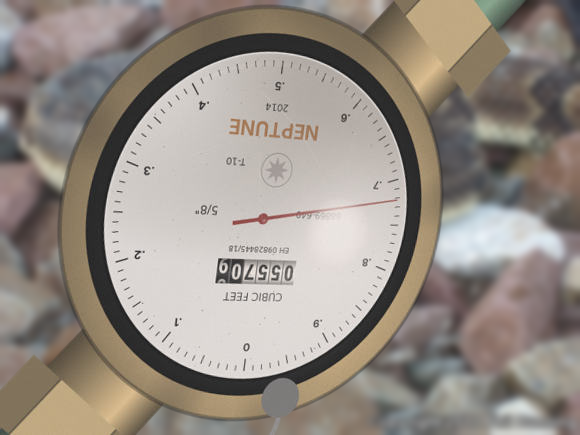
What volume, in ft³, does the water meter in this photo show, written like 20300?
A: 55708.72
